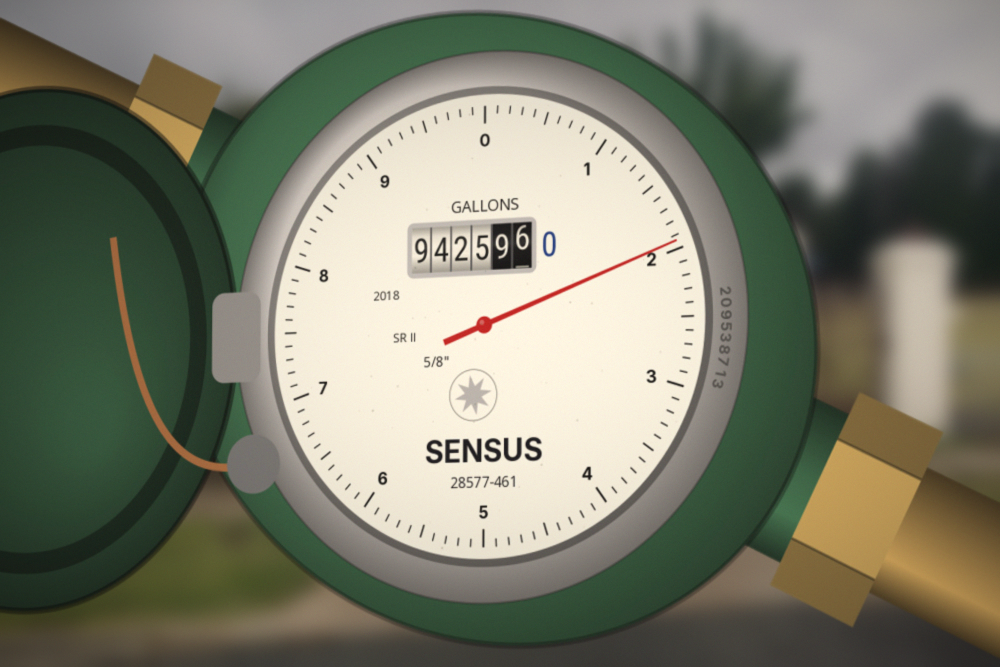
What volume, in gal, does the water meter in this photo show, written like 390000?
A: 9425961.9
